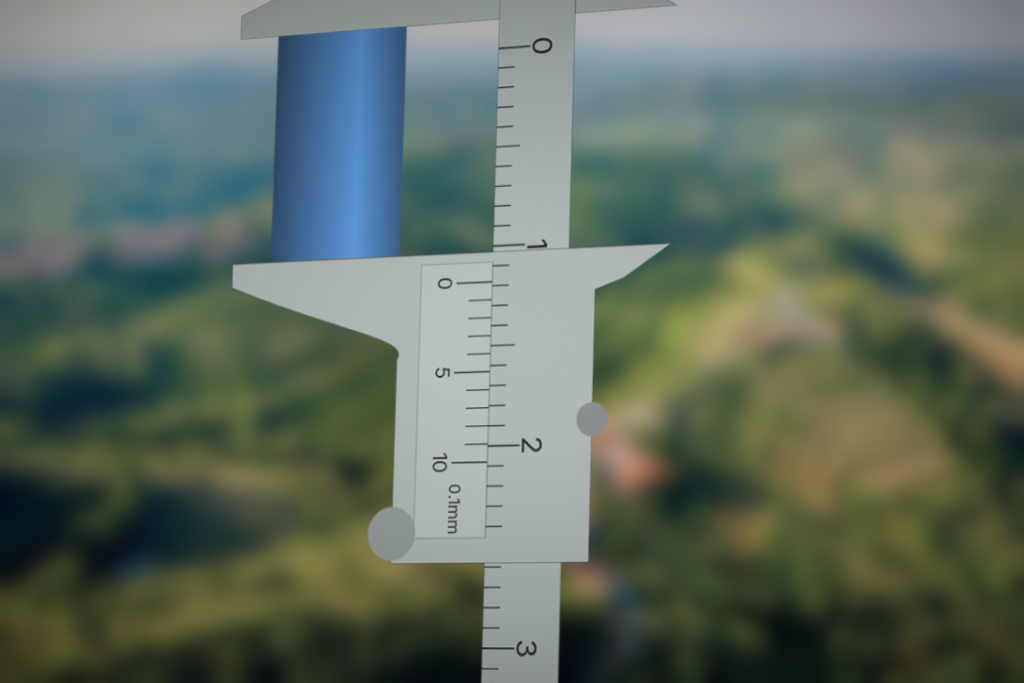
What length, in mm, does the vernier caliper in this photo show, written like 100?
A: 11.8
